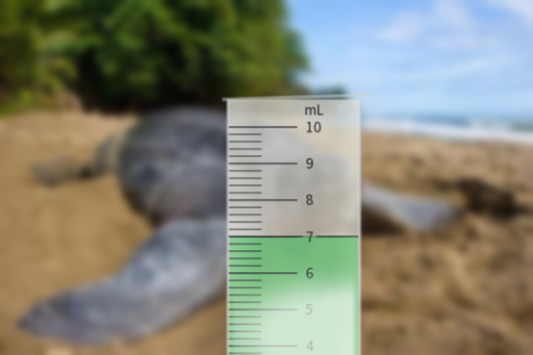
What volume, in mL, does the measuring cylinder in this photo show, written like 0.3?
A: 7
